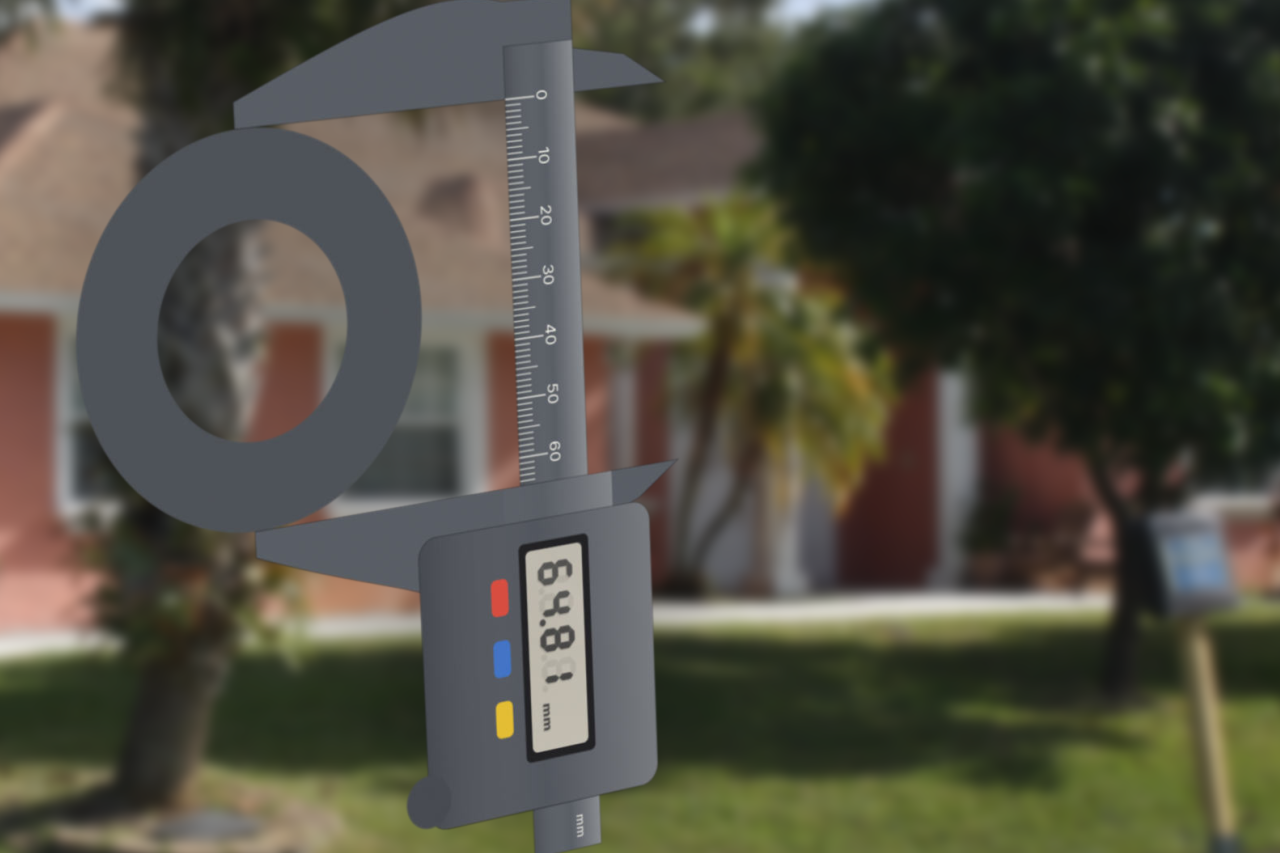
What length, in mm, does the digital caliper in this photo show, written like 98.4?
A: 64.81
